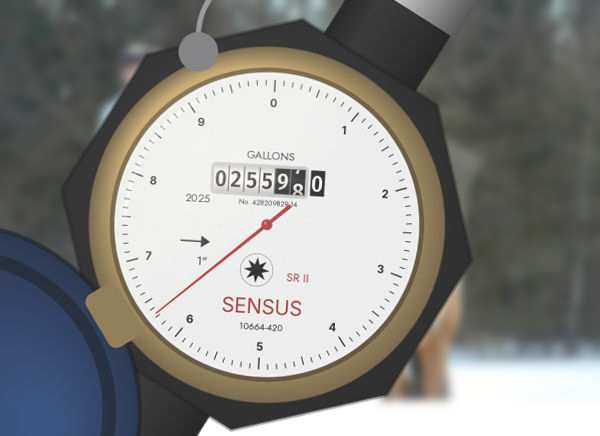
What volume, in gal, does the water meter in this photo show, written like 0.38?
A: 255976.3
